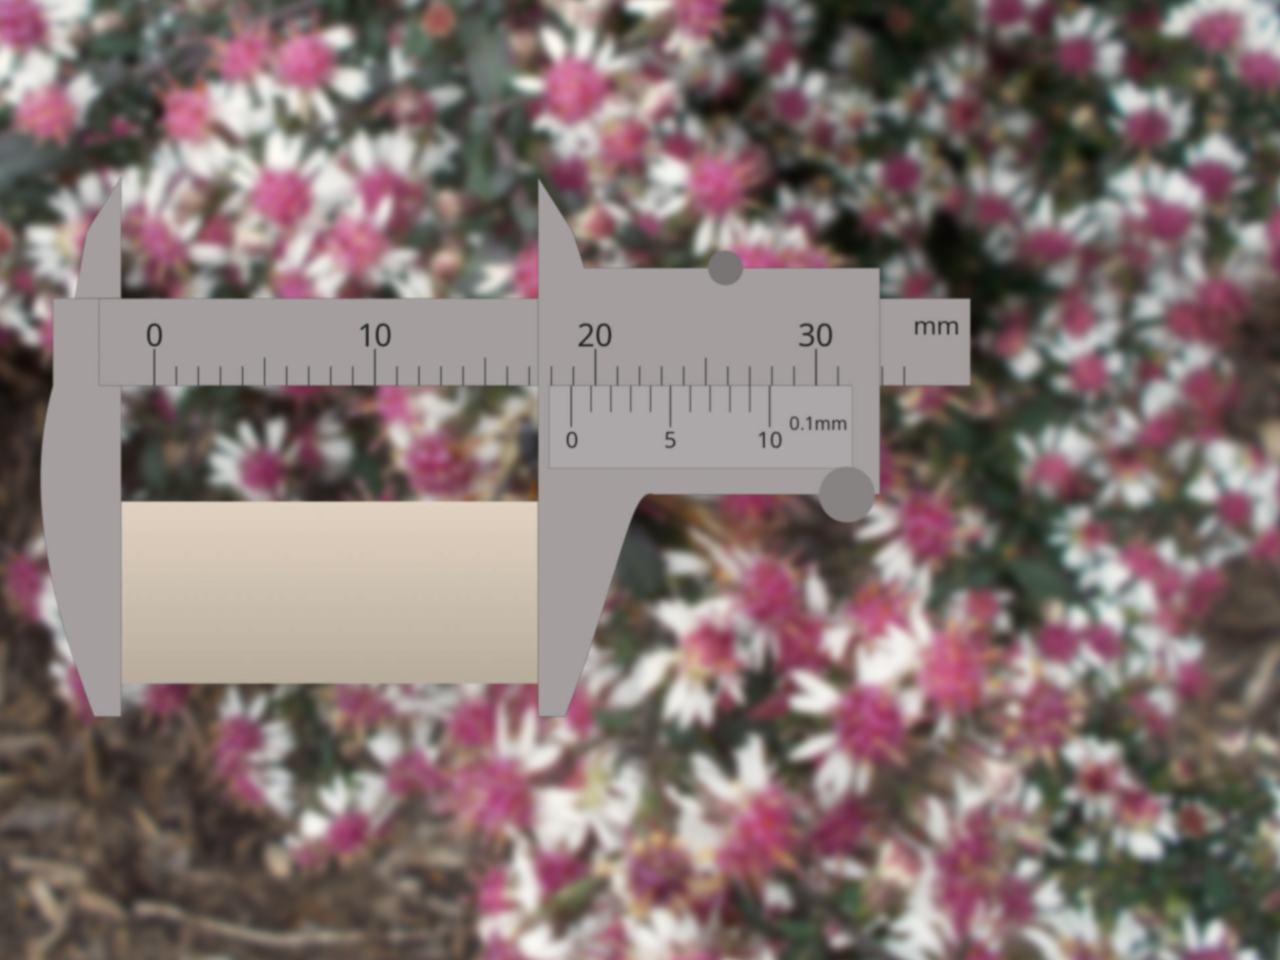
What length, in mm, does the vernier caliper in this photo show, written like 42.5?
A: 18.9
